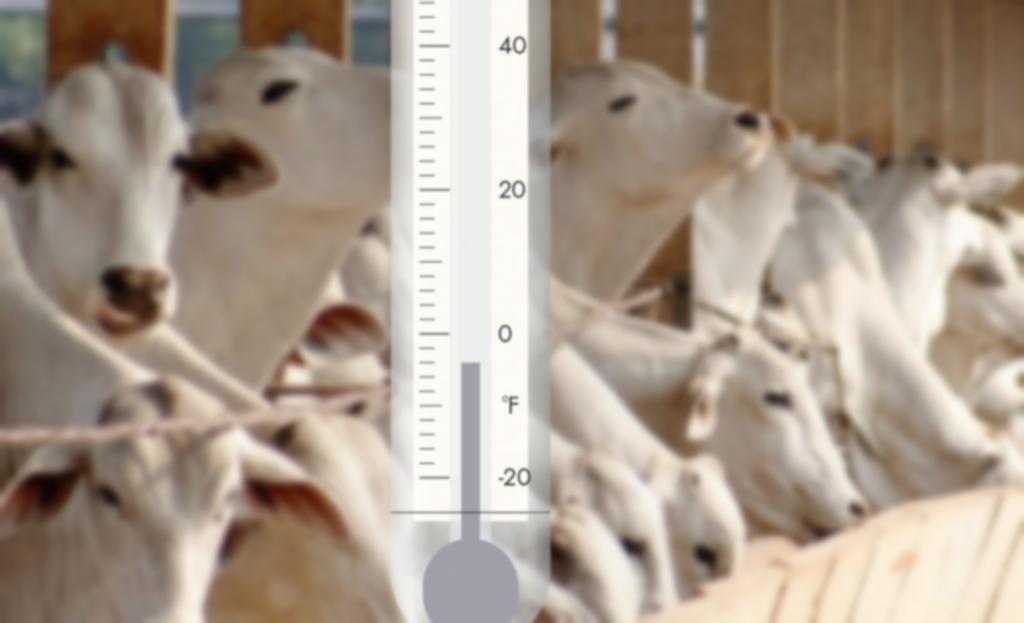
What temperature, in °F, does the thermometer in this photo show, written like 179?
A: -4
